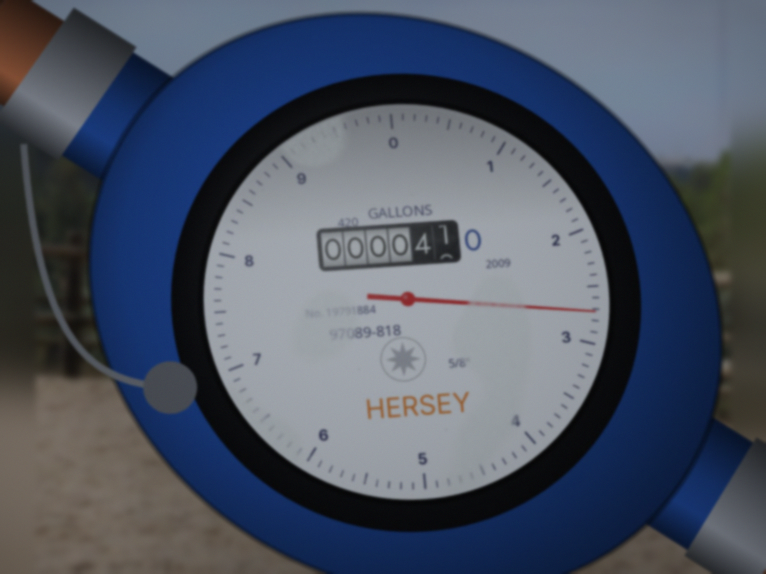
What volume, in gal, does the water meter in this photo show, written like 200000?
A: 412.7
